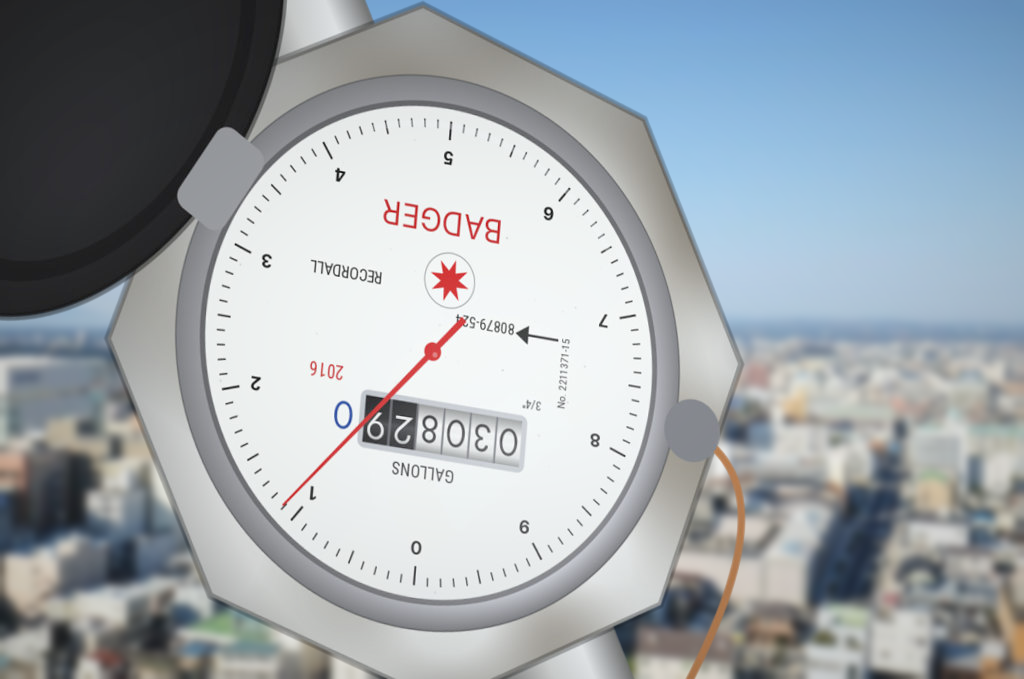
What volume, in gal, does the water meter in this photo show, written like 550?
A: 308291.1
